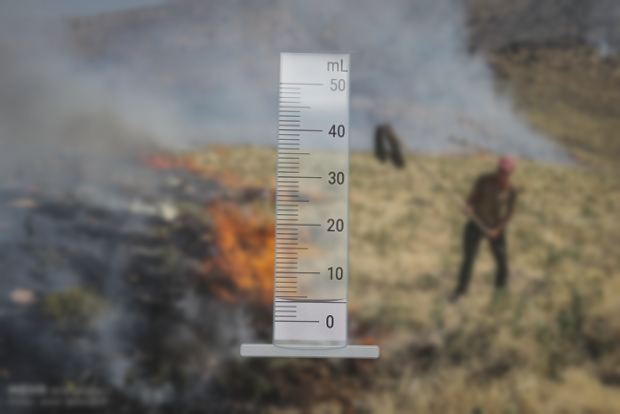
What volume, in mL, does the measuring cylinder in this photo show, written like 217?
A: 4
